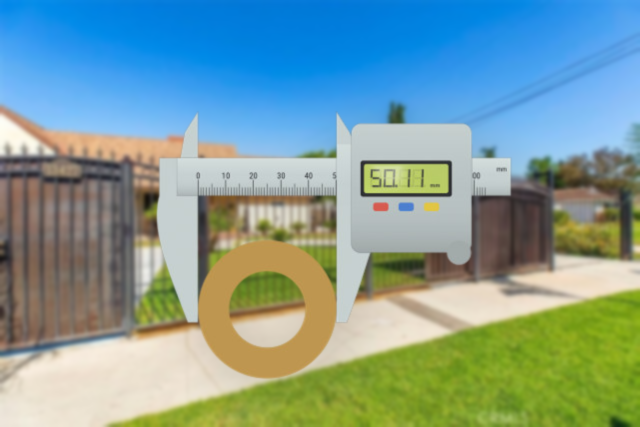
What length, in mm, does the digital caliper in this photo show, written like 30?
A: 50.11
